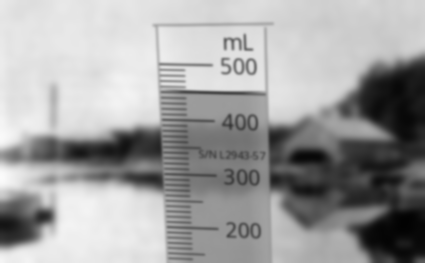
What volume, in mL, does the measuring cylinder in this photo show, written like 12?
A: 450
